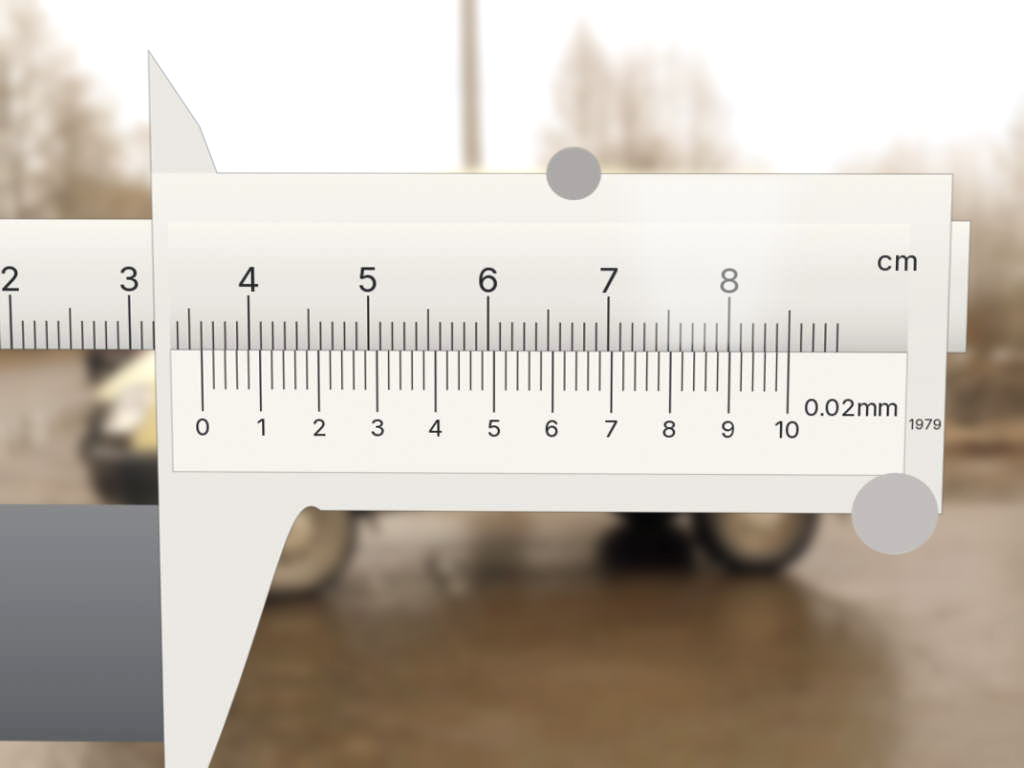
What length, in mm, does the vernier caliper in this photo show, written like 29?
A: 36.0
